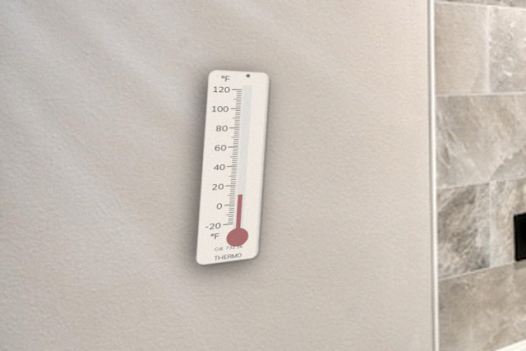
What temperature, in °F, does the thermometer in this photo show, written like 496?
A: 10
